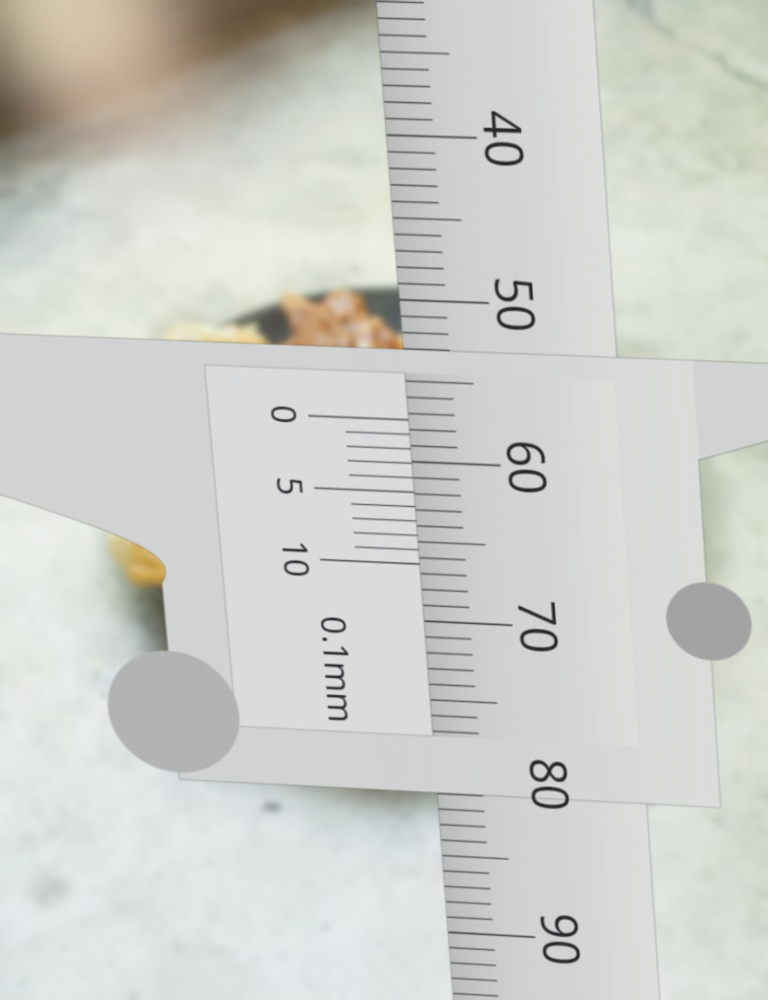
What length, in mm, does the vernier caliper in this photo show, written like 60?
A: 57.4
